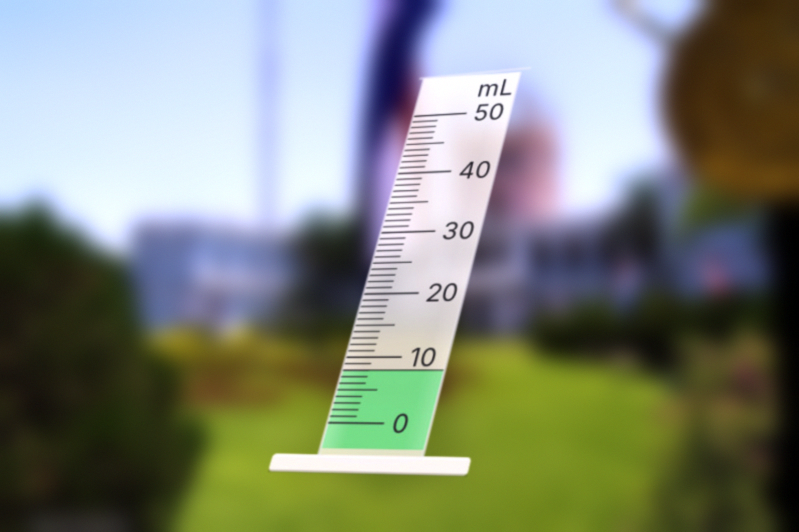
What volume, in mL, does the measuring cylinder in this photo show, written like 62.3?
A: 8
